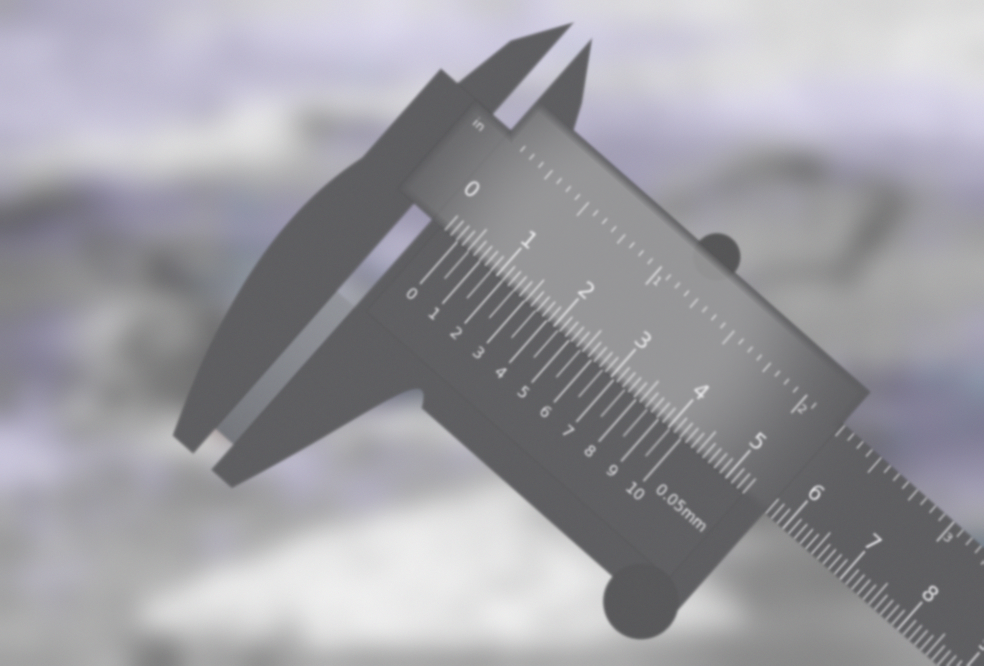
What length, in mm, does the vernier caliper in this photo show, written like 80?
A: 3.2
